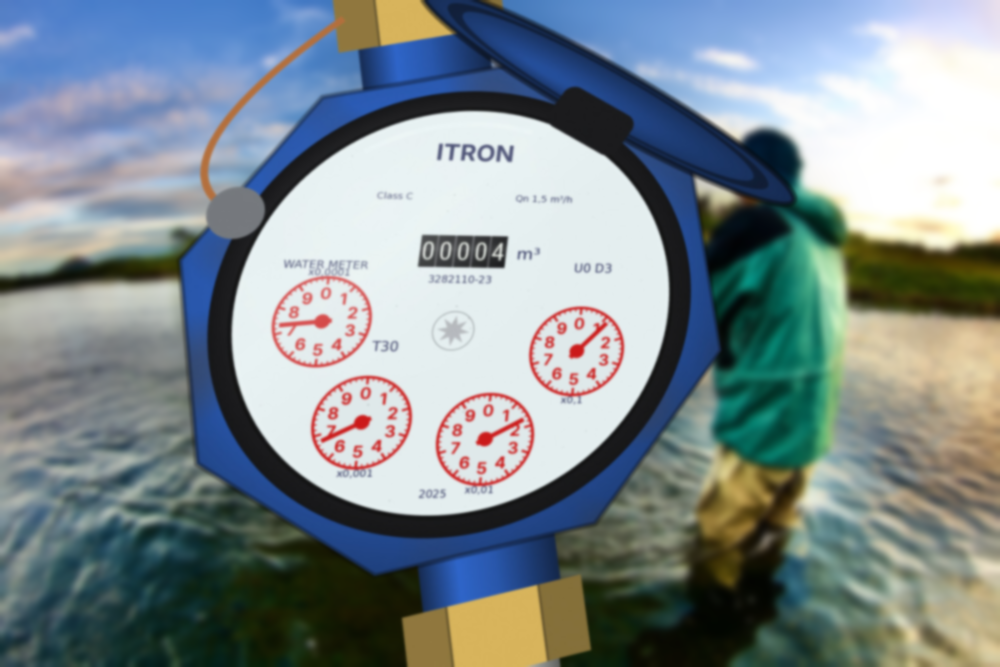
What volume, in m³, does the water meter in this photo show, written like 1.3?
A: 4.1167
